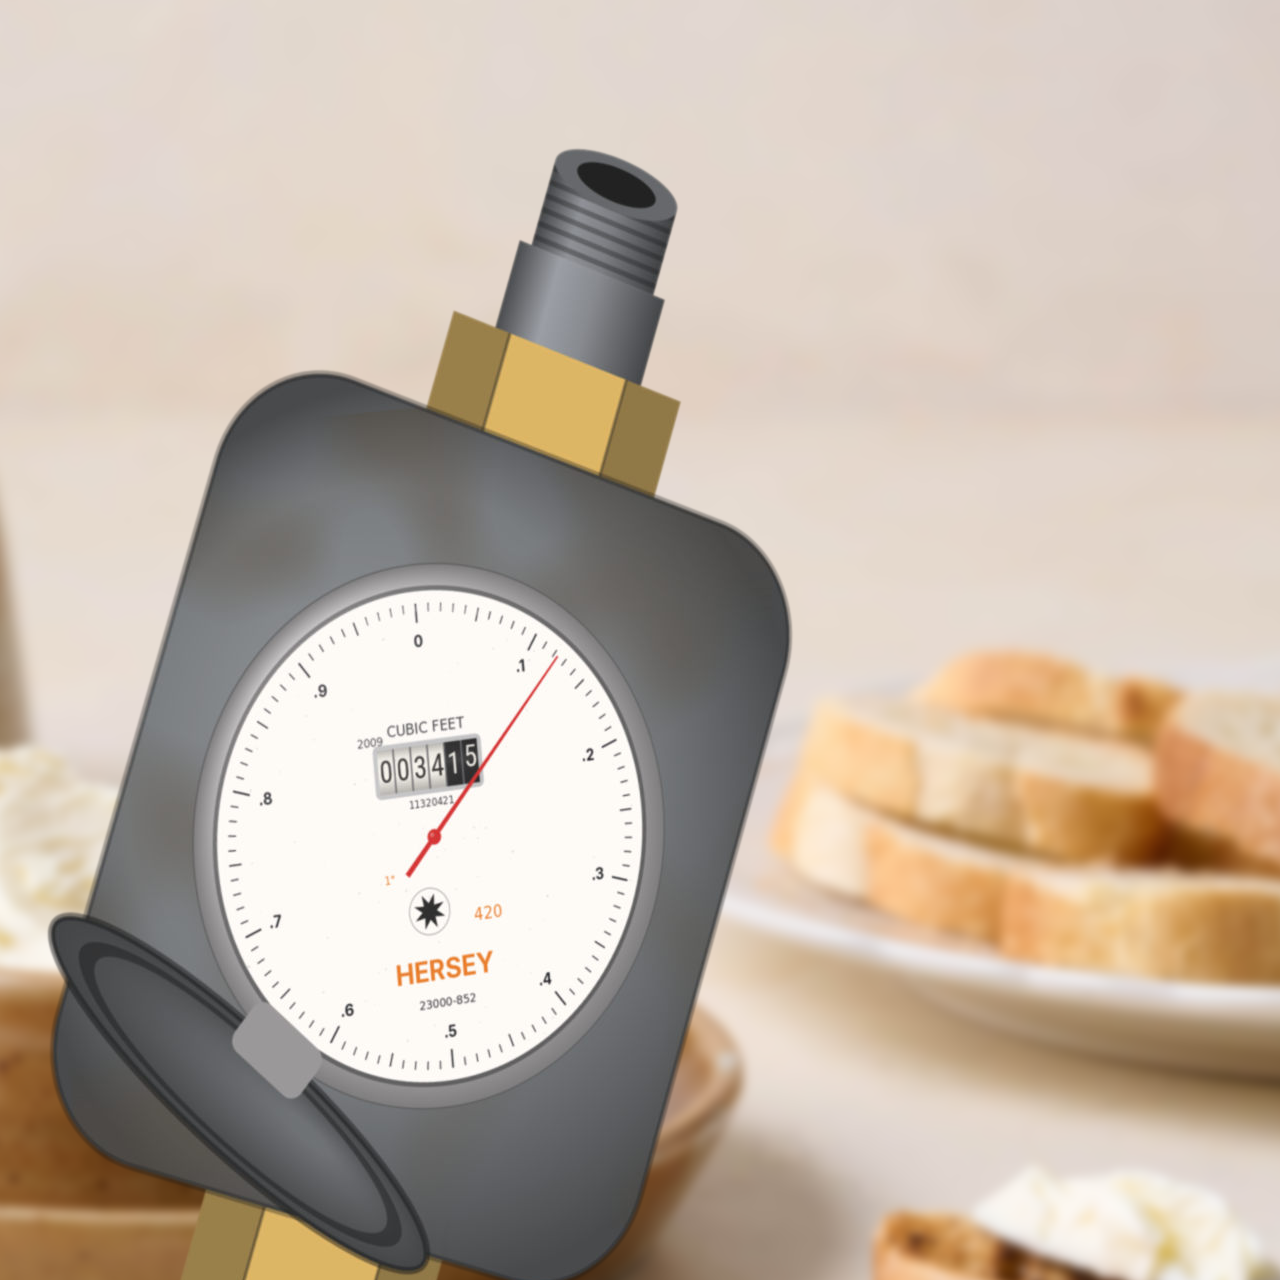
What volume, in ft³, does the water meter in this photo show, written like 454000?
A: 3415.12
